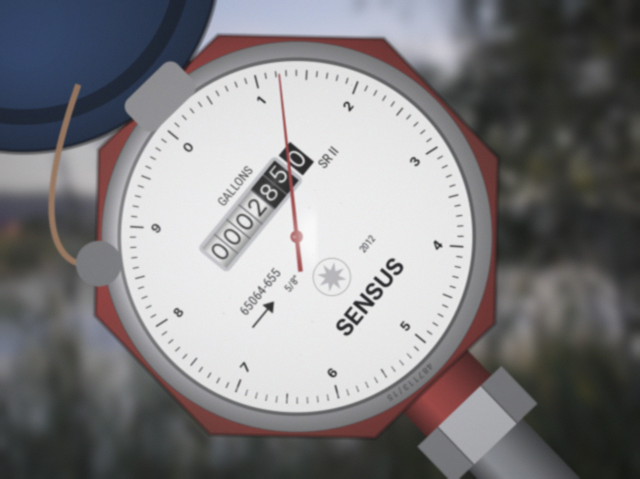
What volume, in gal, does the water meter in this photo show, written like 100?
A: 2851.2
